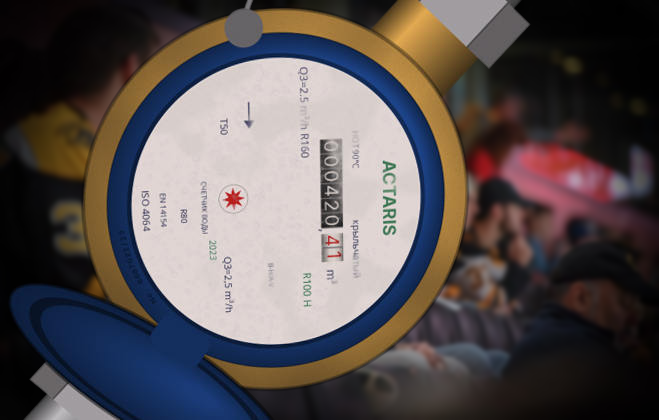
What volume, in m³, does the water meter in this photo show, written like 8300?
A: 420.41
